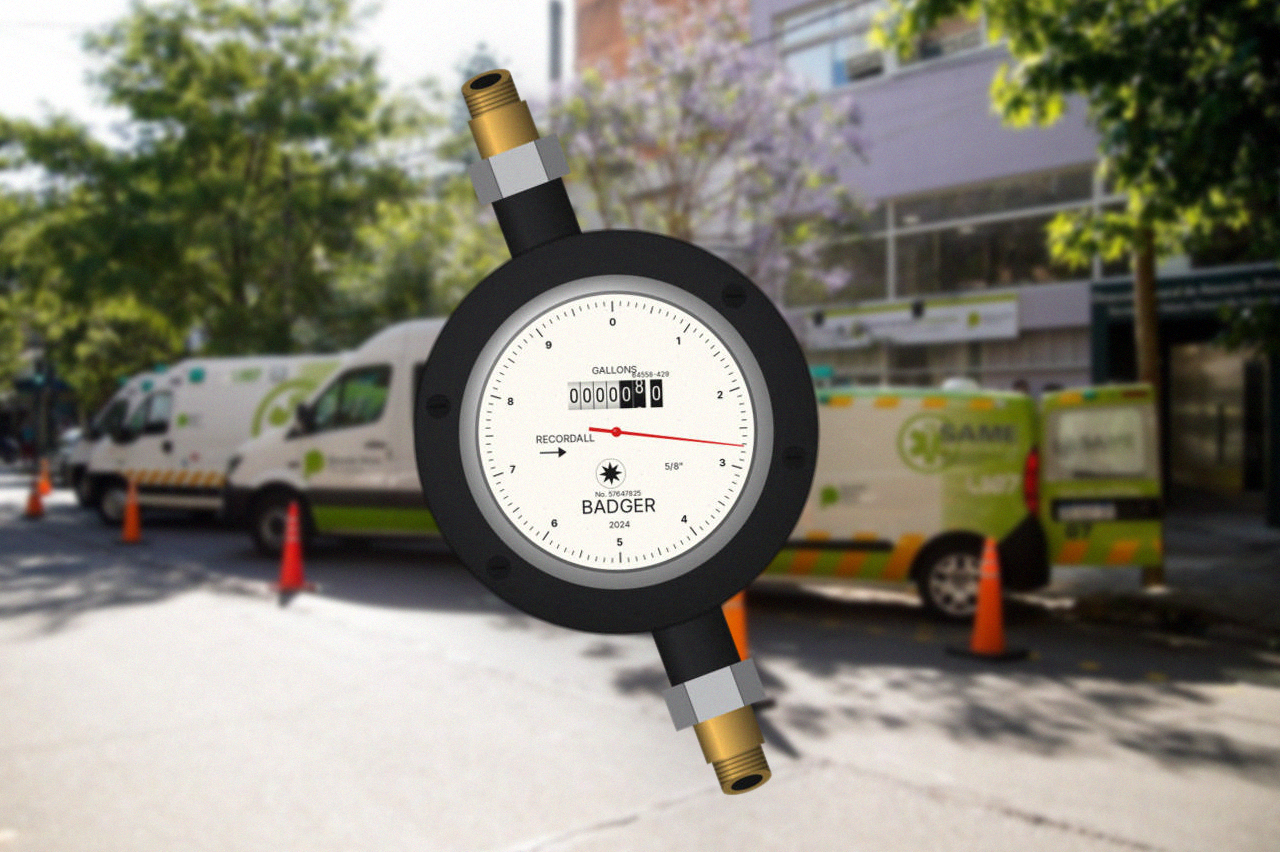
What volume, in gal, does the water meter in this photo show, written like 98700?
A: 82.7
